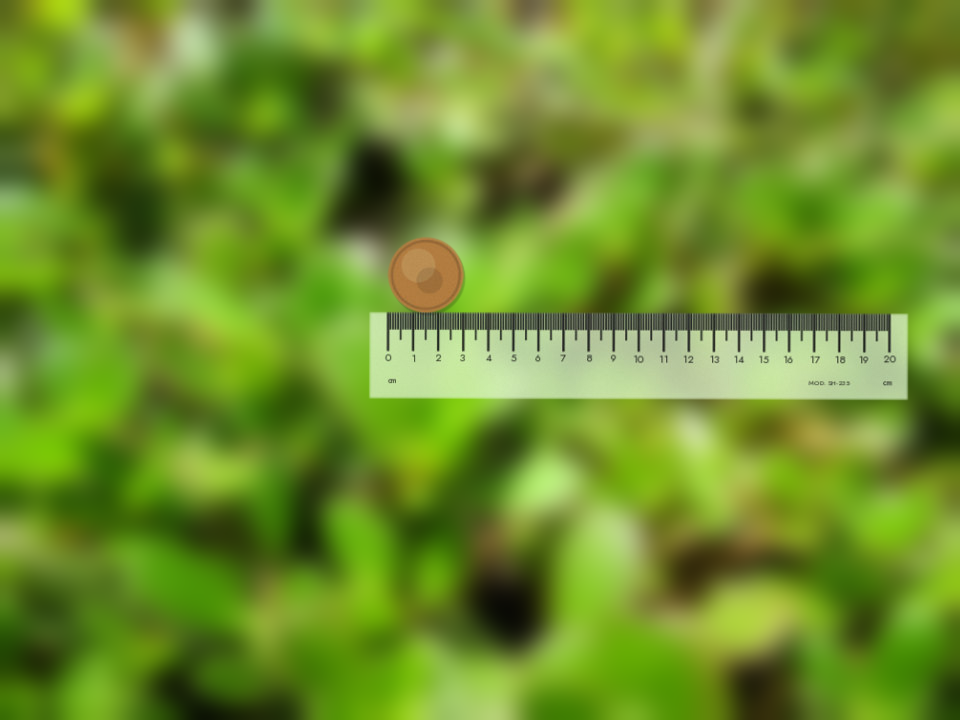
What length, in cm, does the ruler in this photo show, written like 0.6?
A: 3
